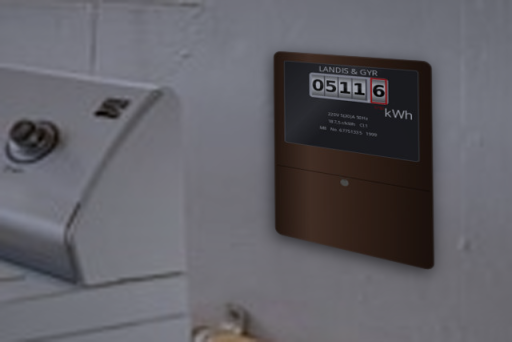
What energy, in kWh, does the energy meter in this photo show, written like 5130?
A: 511.6
